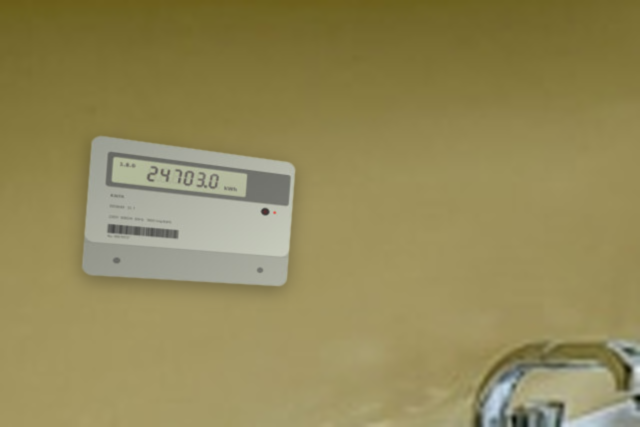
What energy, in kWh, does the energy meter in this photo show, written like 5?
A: 24703.0
